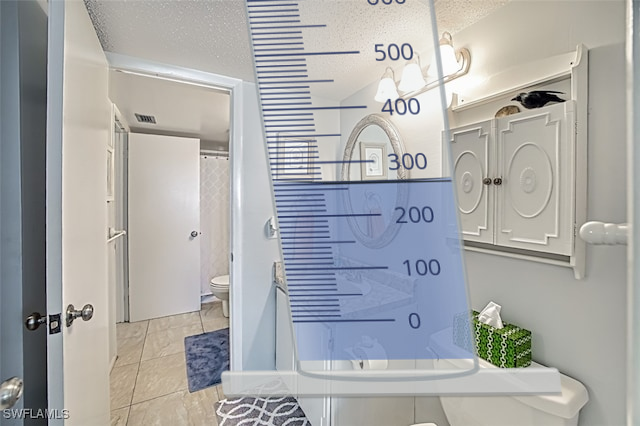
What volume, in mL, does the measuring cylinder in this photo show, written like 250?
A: 260
